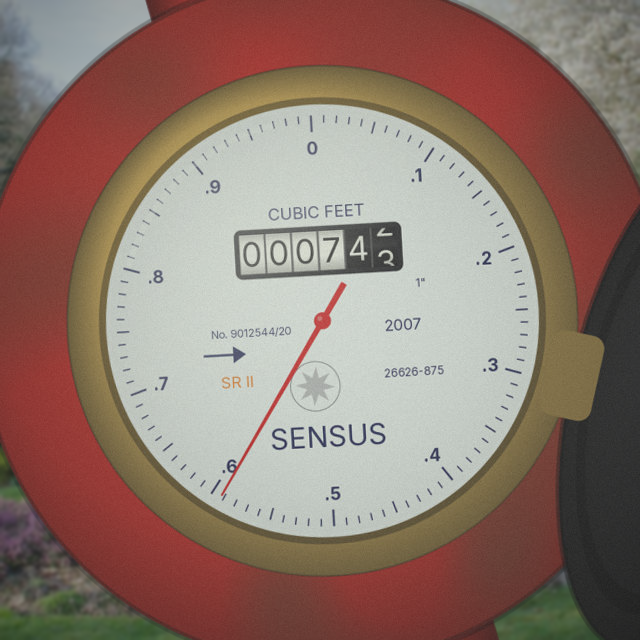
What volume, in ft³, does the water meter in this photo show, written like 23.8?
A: 742.59
